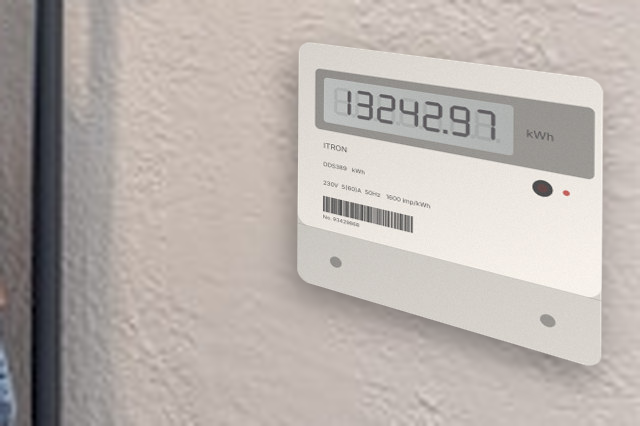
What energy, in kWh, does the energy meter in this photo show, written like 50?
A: 13242.97
